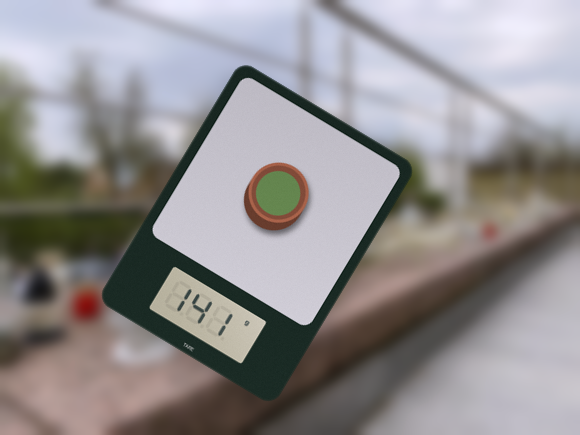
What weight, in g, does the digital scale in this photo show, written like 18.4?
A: 141
